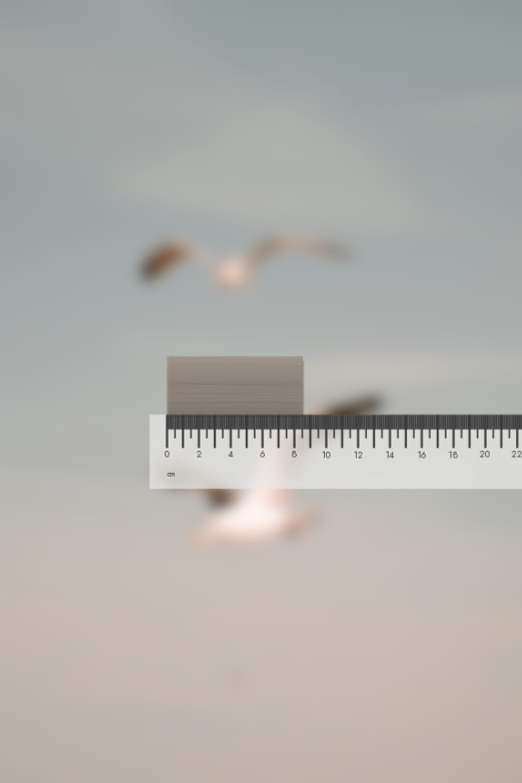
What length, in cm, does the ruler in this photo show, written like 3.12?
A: 8.5
